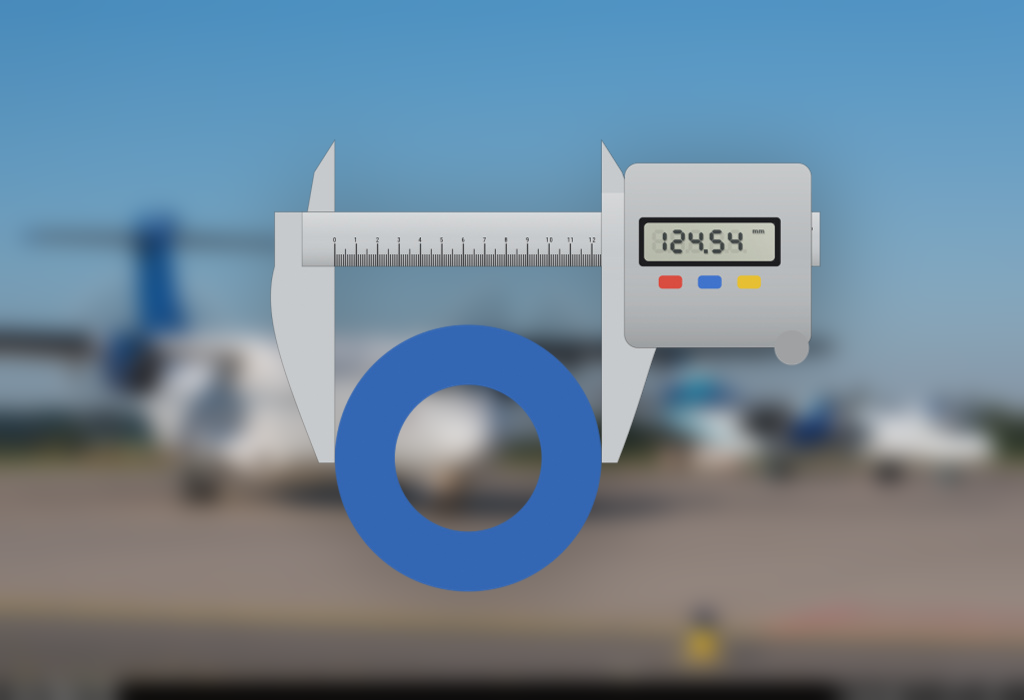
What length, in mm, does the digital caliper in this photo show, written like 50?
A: 124.54
